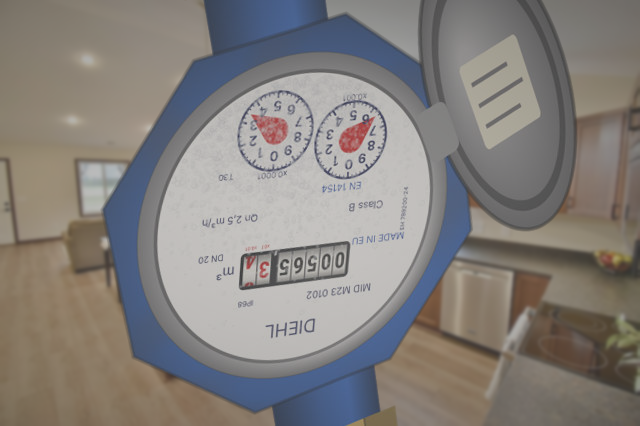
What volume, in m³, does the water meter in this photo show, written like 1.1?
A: 565.3363
